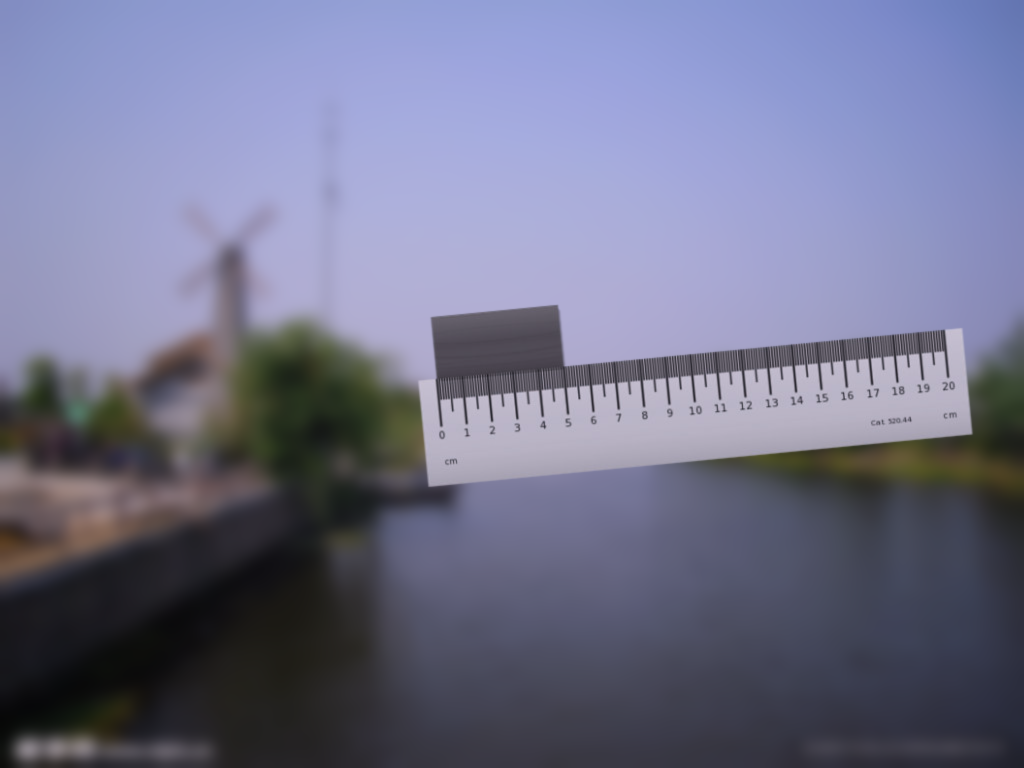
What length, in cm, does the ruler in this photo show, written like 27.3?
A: 5
